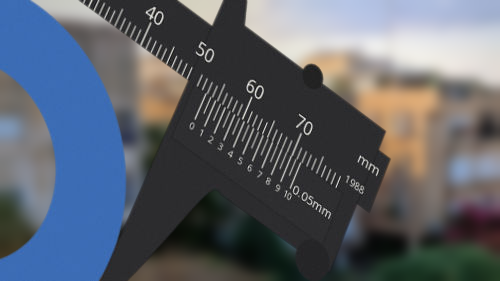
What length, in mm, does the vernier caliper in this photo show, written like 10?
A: 52.8
